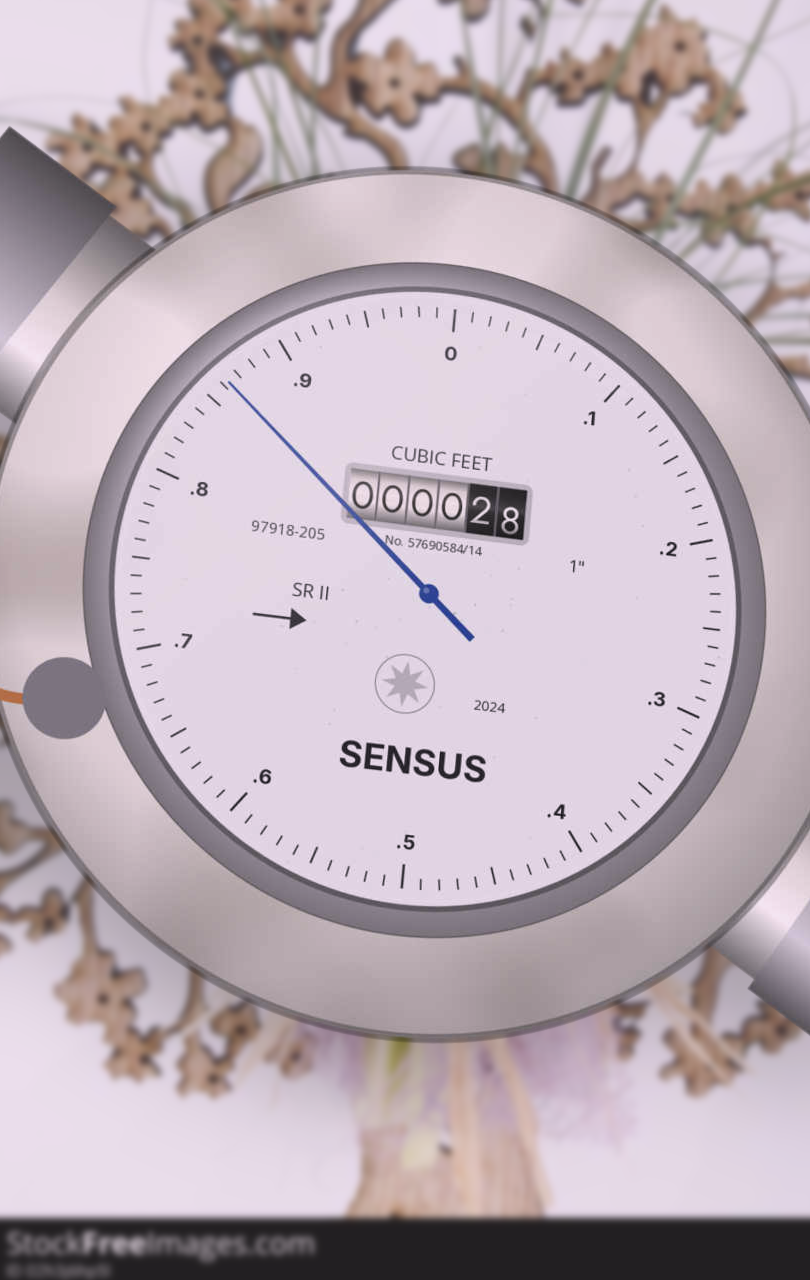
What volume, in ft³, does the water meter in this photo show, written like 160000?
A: 27.86
